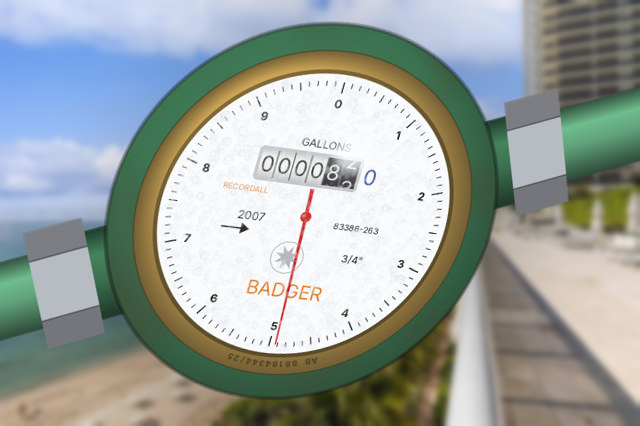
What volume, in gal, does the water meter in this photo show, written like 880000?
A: 824.9
